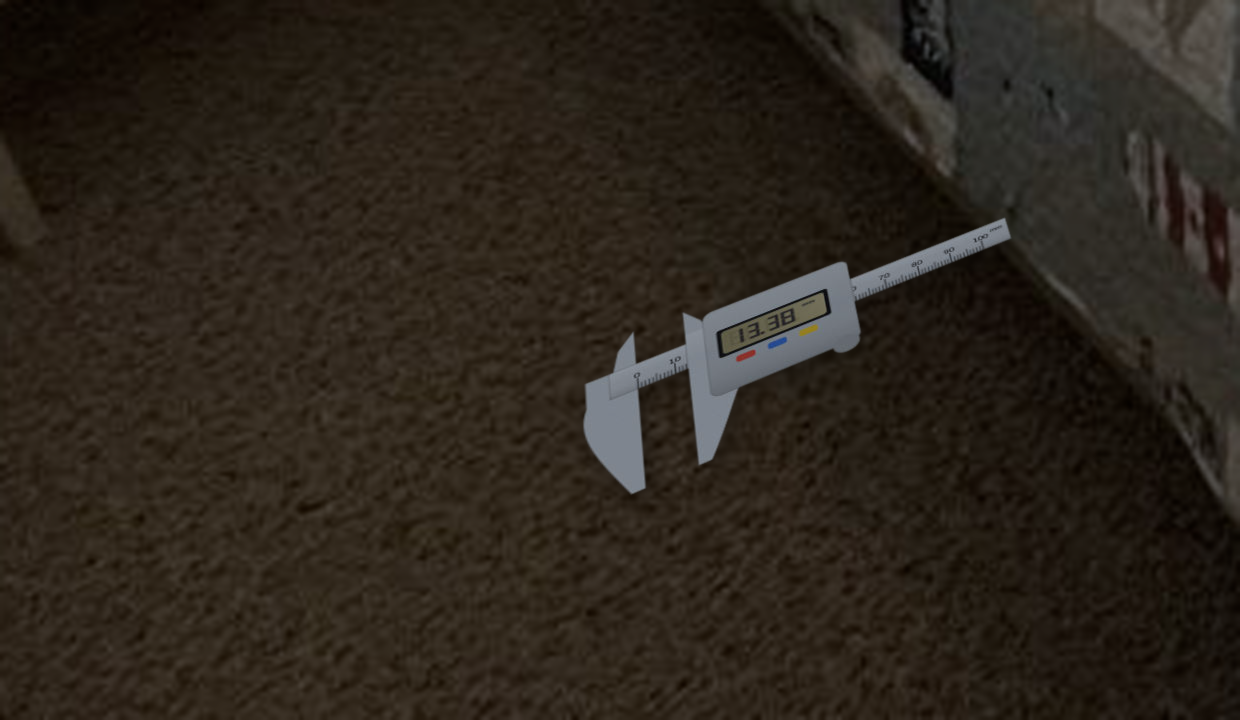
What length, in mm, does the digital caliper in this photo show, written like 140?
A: 13.38
